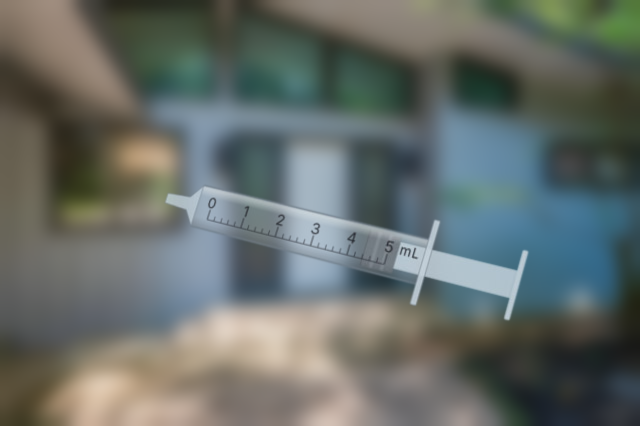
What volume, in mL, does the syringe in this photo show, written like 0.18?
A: 4.4
